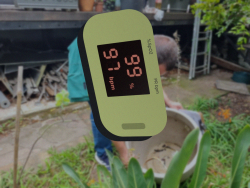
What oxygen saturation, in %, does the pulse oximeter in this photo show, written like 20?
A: 99
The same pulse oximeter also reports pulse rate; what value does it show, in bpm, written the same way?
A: 97
